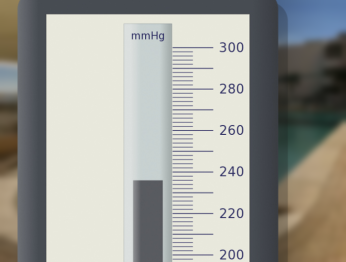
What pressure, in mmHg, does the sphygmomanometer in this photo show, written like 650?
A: 236
